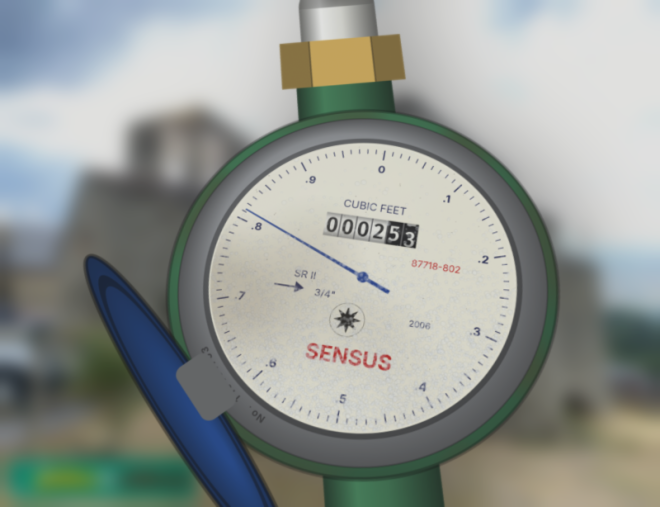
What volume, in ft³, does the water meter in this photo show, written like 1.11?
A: 252.81
